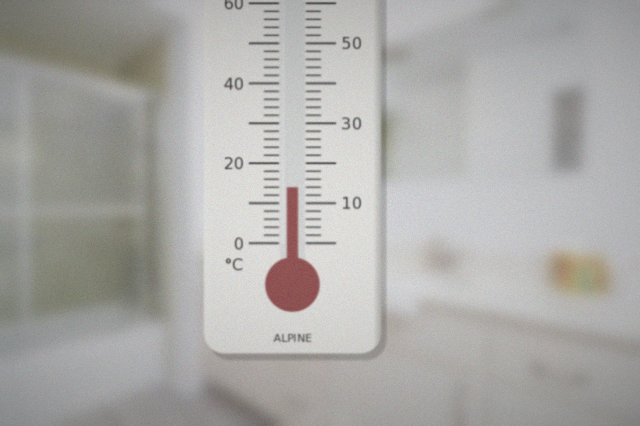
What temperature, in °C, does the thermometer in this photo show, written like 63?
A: 14
